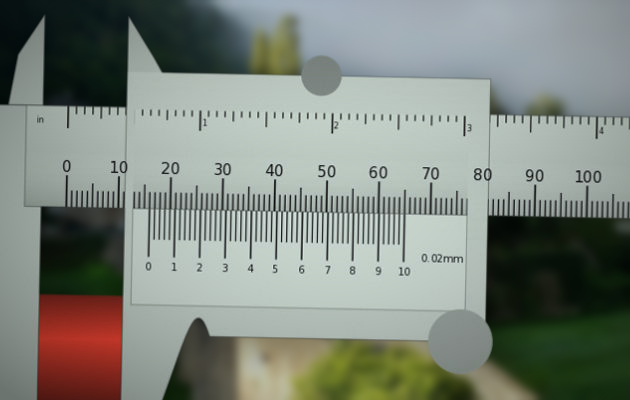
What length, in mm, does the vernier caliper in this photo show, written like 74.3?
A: 16.0
